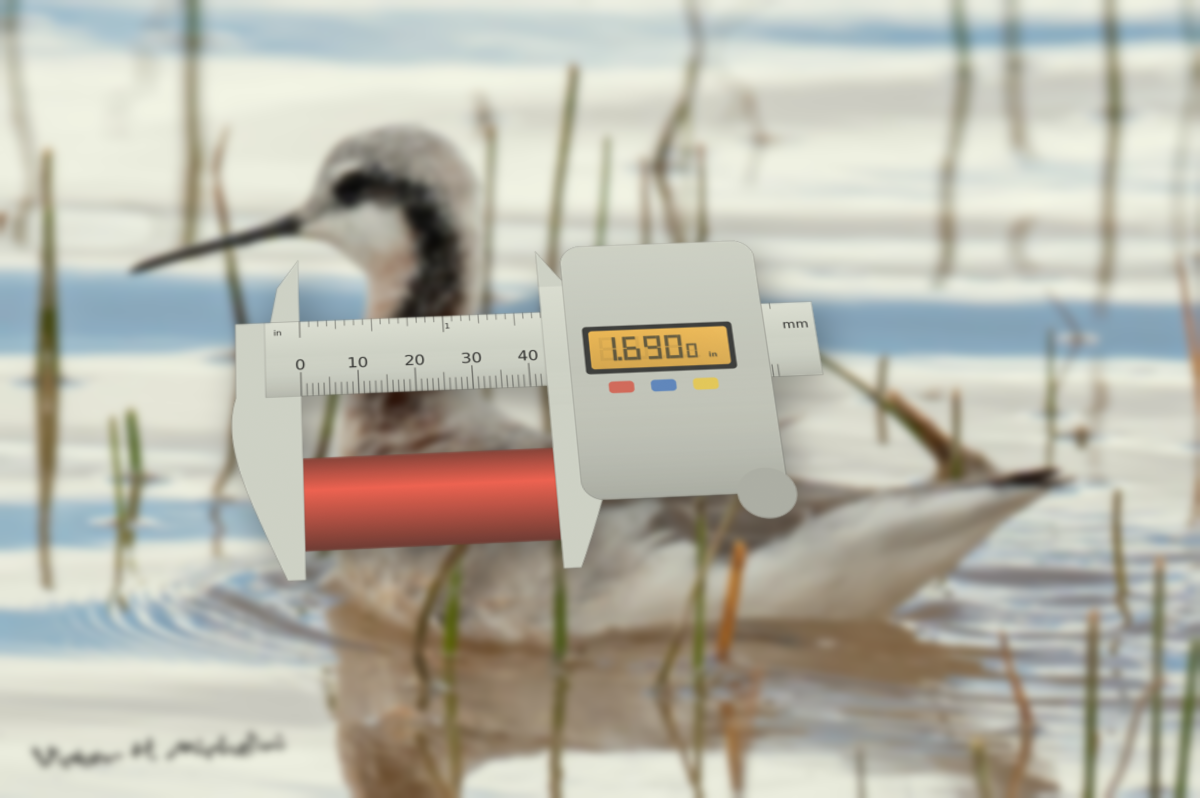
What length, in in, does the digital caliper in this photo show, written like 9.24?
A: 1.6900
